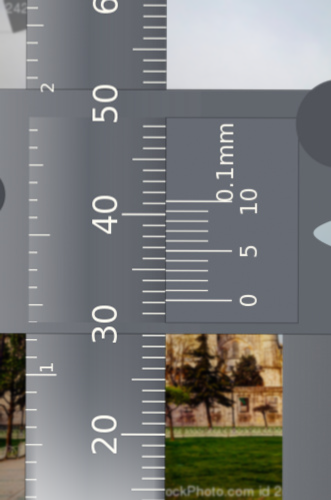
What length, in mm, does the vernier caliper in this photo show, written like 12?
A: 32.2
